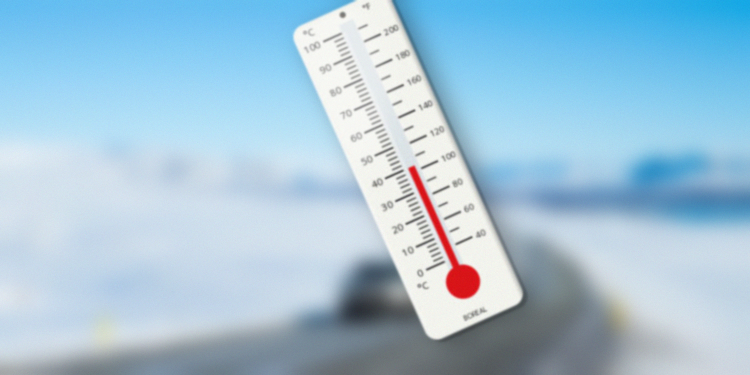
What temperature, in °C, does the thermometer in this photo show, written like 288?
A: 40
